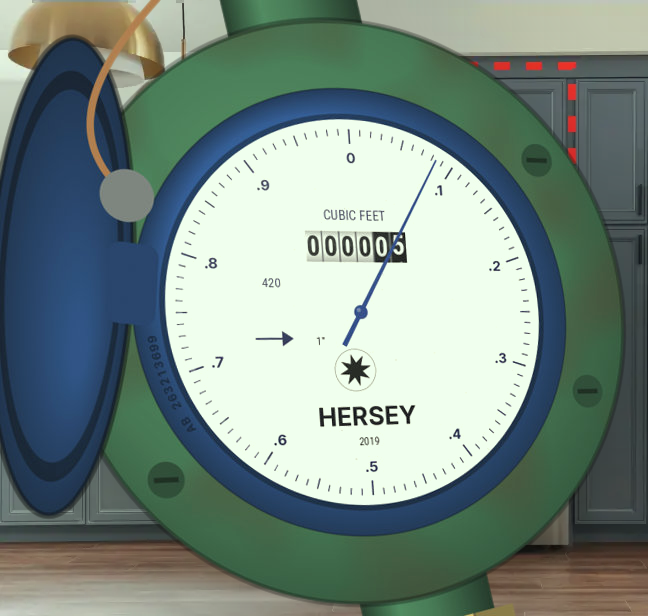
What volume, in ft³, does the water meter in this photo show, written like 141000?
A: 5.08
